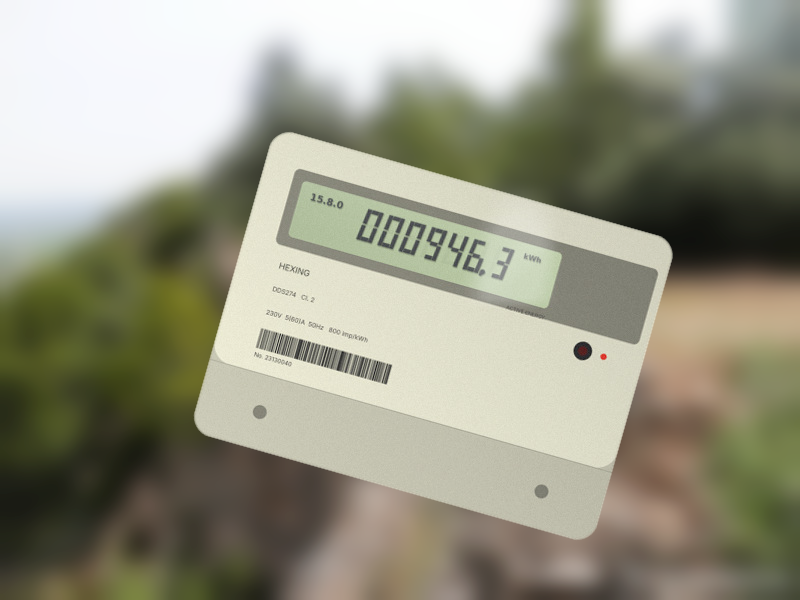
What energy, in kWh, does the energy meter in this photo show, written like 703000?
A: 946.3
